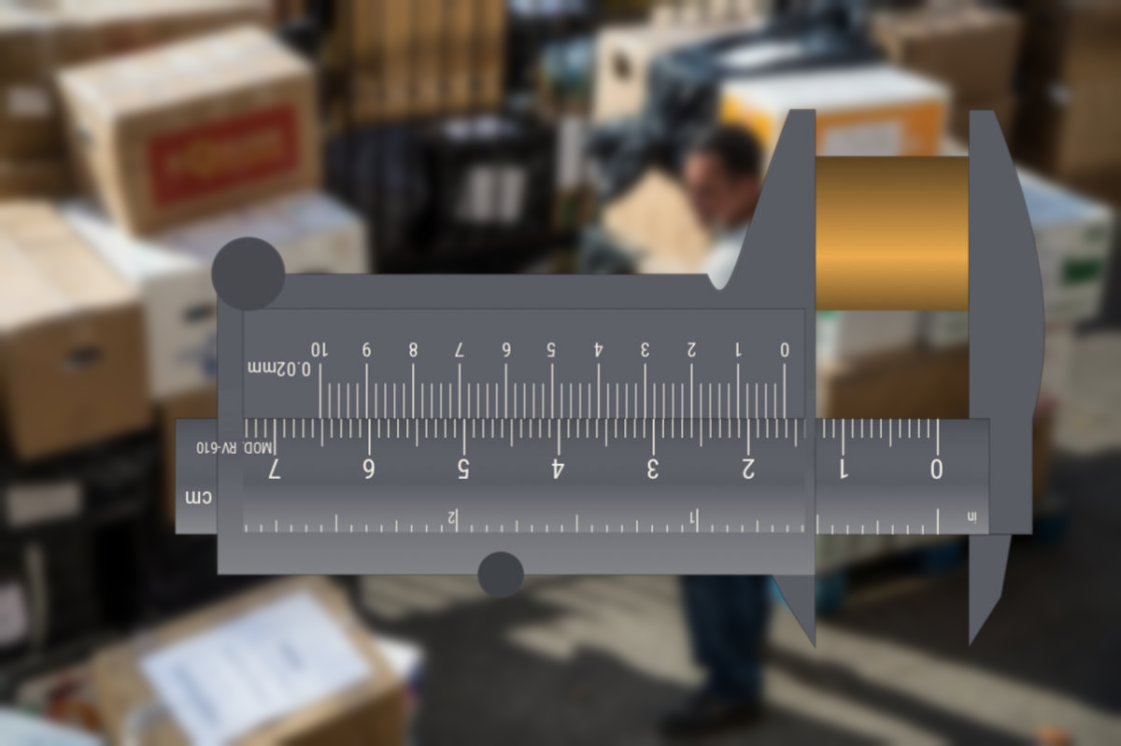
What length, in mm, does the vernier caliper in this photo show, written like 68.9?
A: 16.2
